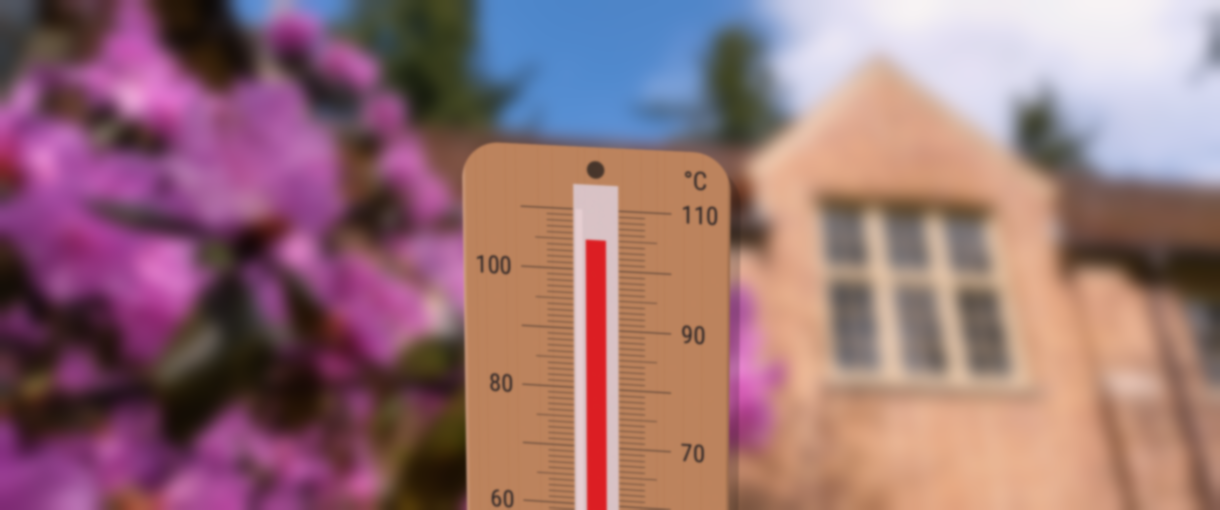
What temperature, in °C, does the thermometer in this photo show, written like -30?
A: 105
